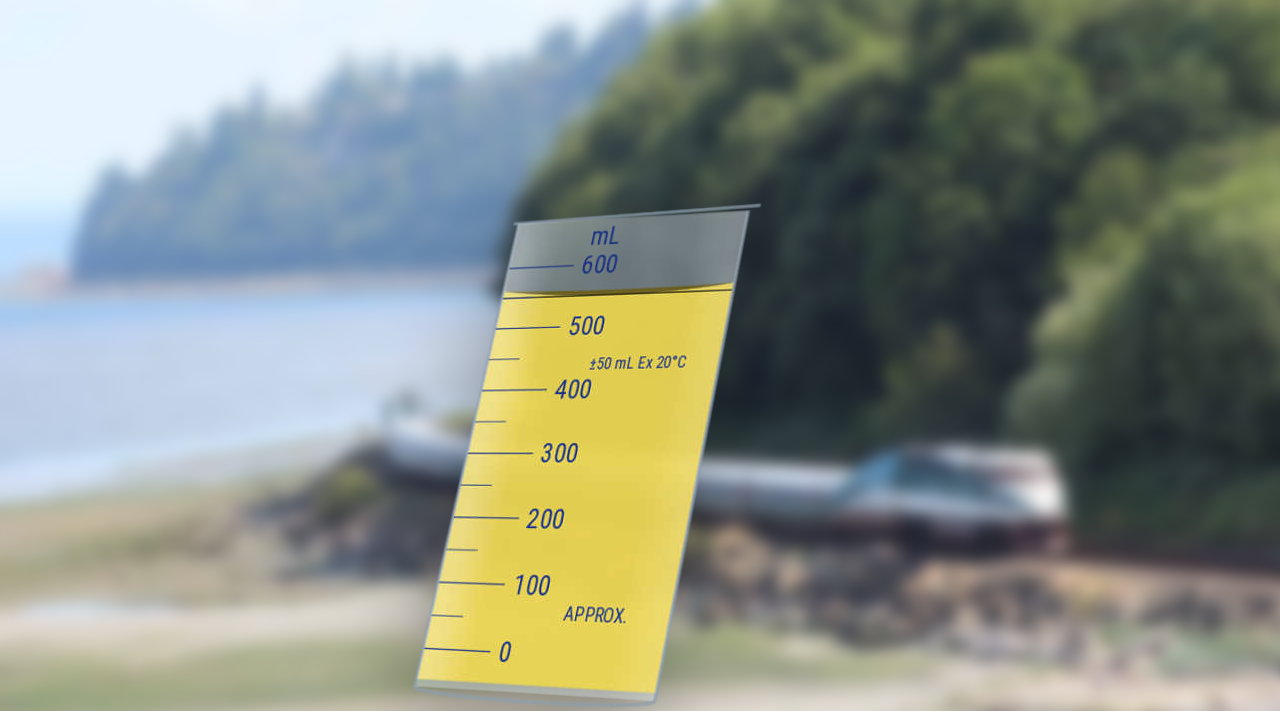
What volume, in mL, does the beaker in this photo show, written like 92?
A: 550
